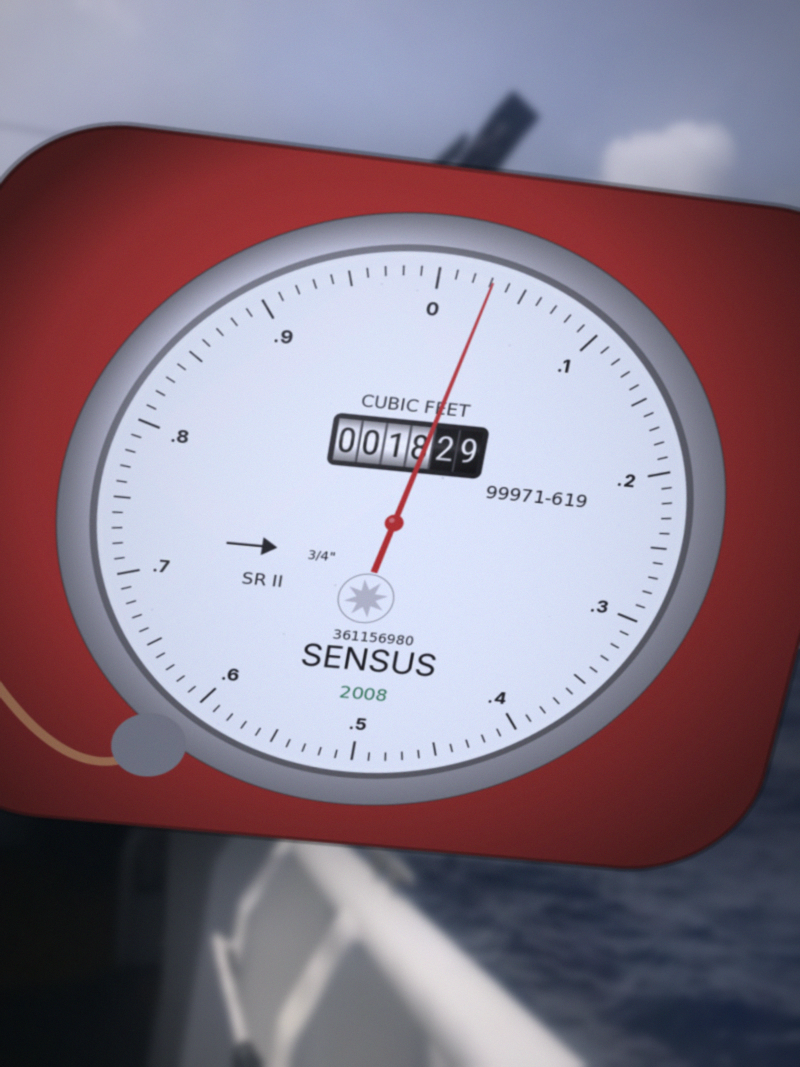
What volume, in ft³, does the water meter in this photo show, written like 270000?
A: 1829.03
